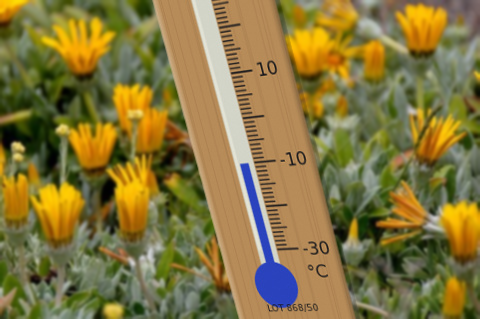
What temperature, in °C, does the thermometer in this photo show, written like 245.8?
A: -10
